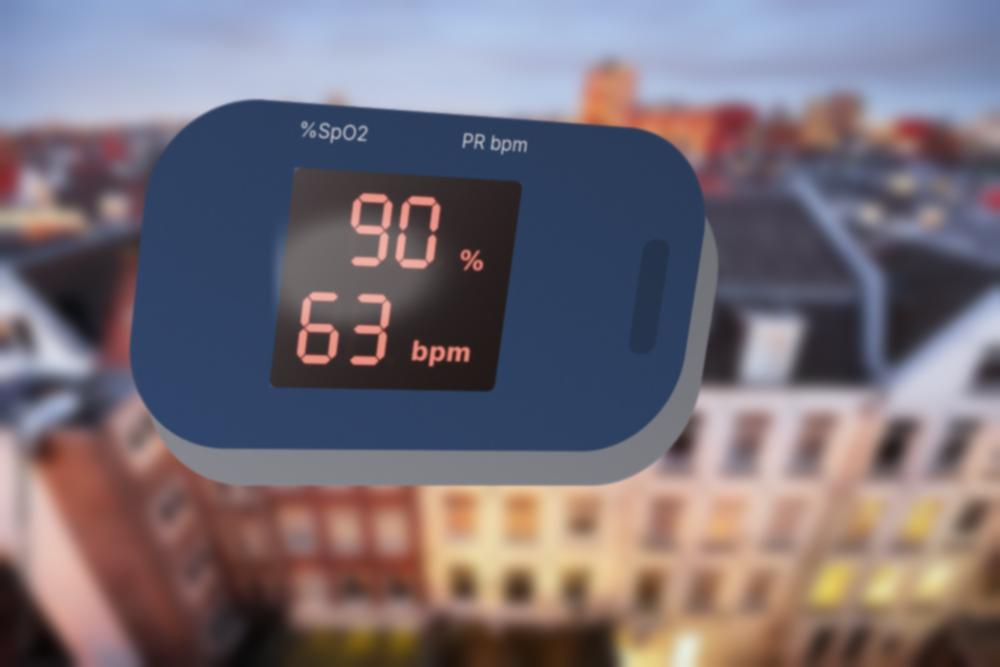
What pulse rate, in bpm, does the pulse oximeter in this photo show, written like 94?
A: 63
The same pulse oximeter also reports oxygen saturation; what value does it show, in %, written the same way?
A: 90
